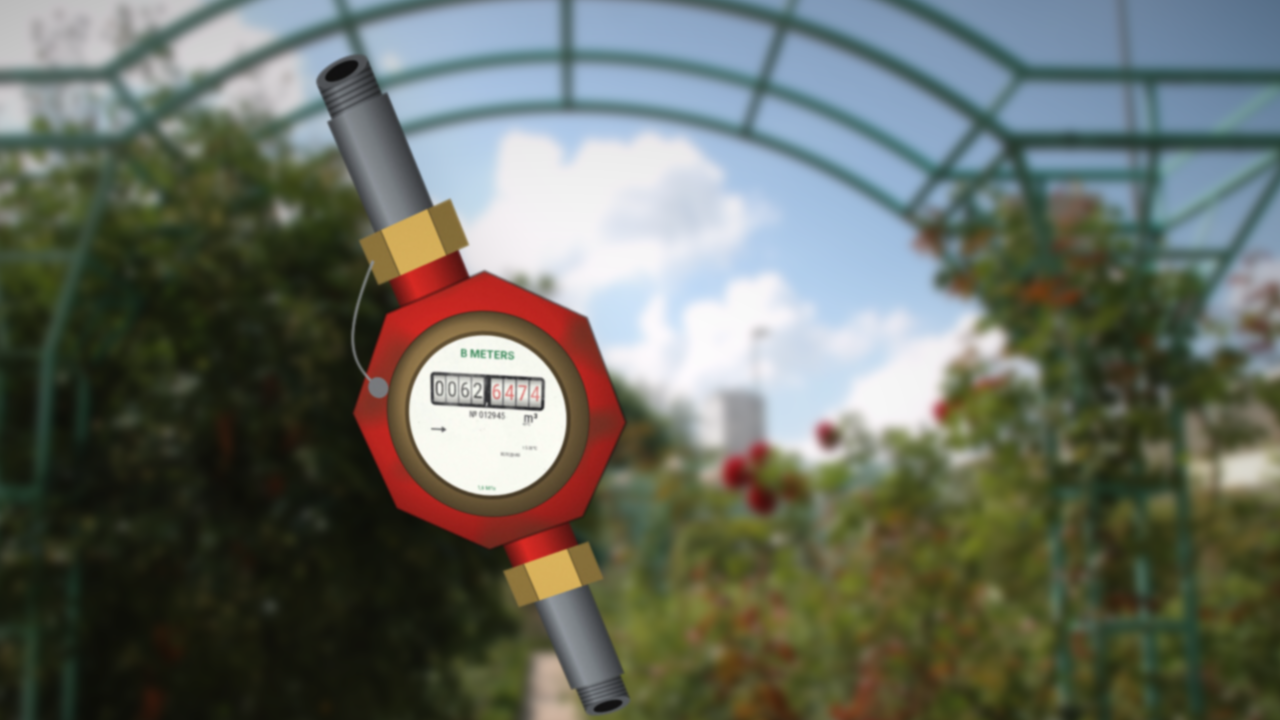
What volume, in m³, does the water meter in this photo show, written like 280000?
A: 62.6474
